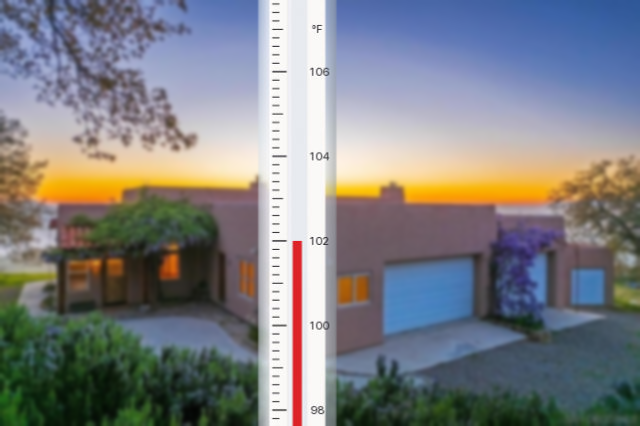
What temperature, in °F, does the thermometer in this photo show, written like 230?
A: 102
